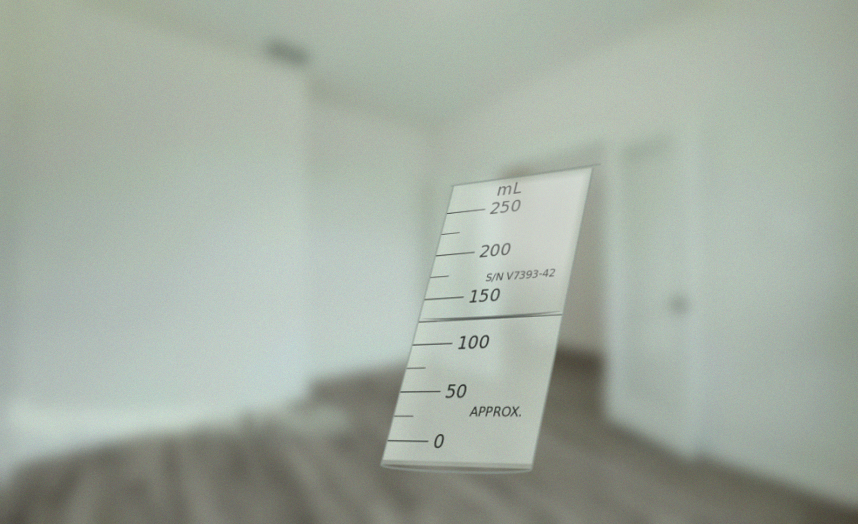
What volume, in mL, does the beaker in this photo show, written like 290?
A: 125
